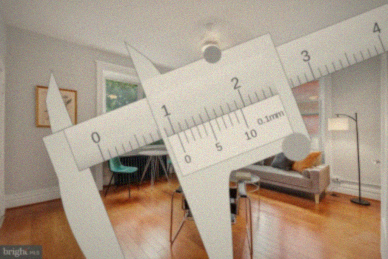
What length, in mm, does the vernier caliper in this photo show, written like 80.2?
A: 10.4
